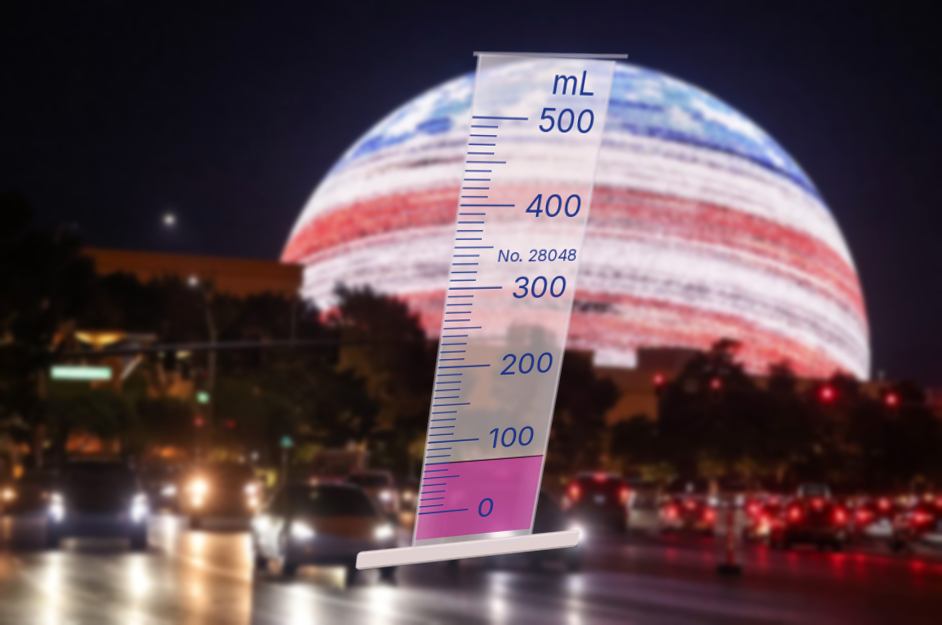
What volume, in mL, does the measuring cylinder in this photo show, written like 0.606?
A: 70
